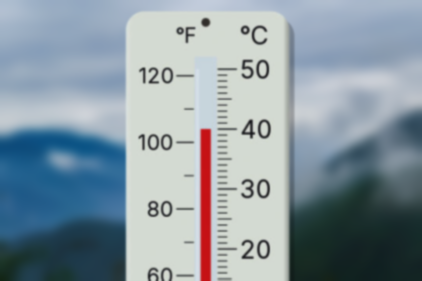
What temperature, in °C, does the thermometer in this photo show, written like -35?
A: 40
